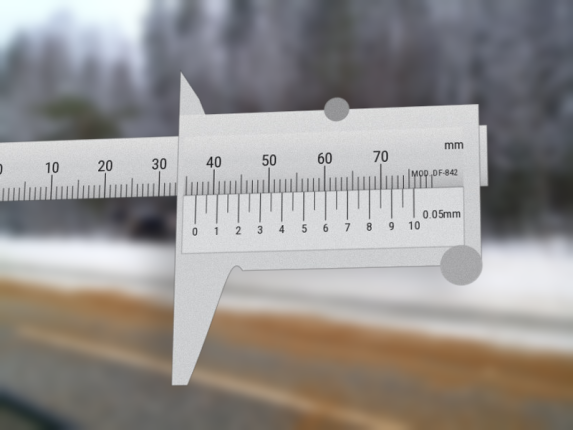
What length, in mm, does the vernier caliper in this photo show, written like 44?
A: 36.8
